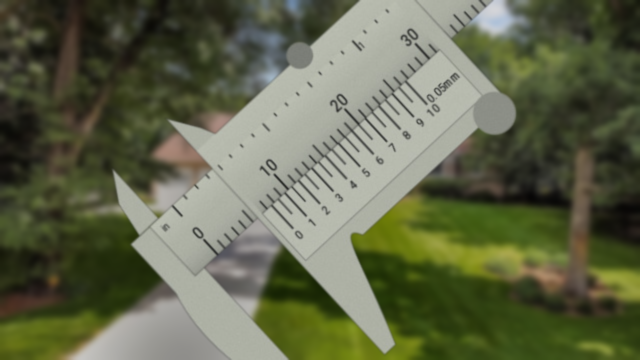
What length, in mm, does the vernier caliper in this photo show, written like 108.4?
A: 7.6
